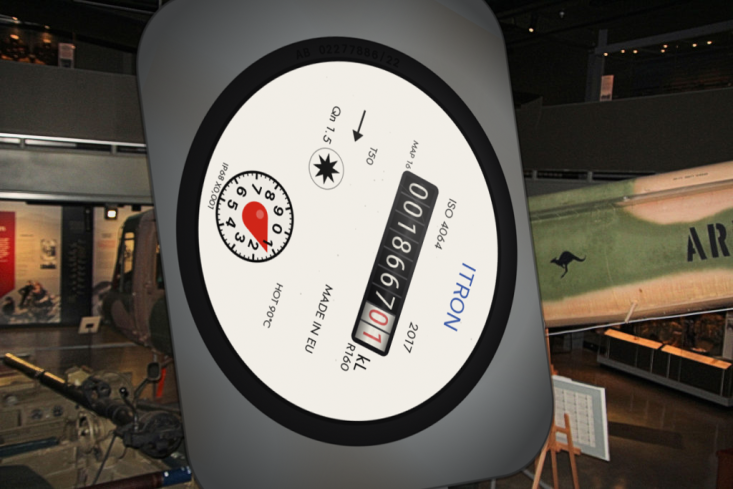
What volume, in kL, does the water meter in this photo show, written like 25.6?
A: 18667.011
